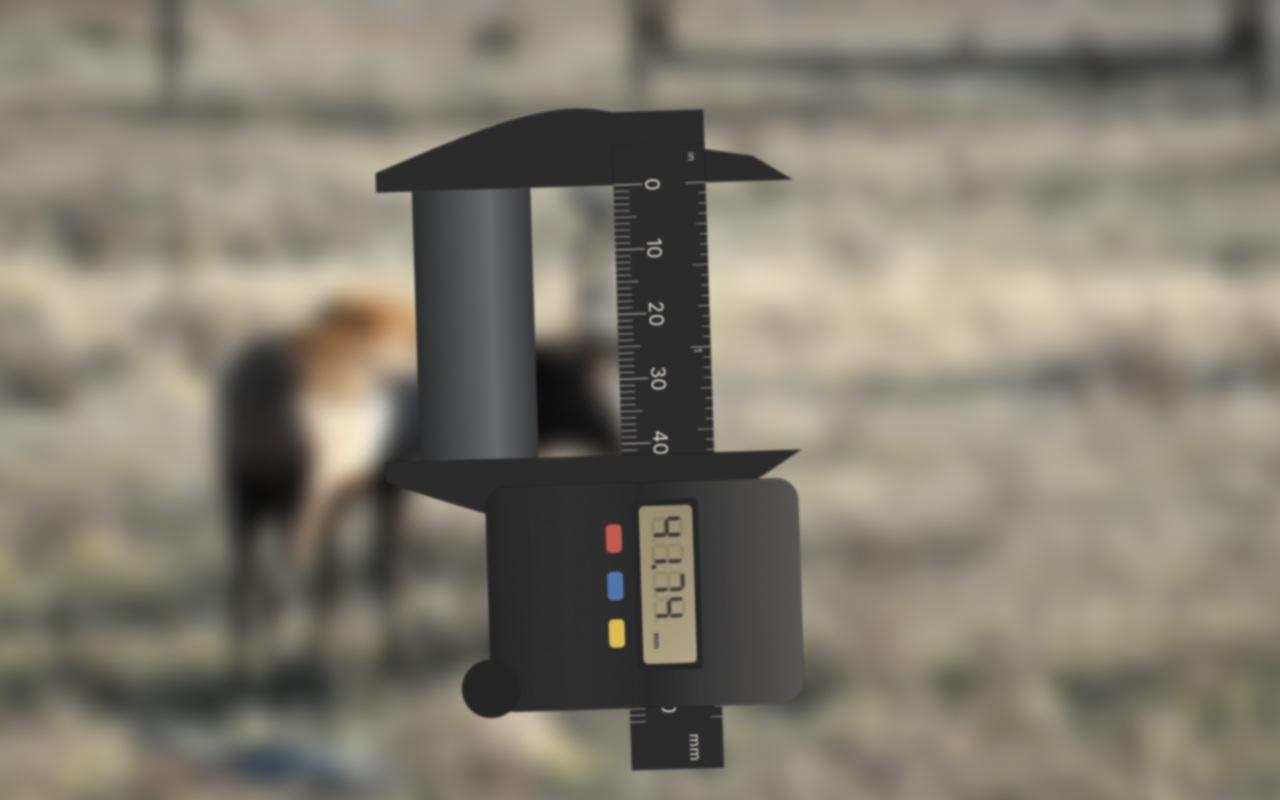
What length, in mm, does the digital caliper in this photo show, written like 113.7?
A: 41.74
